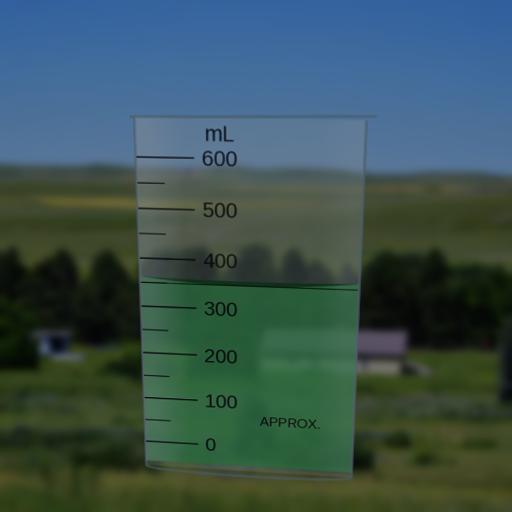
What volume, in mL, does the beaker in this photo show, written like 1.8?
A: 350
